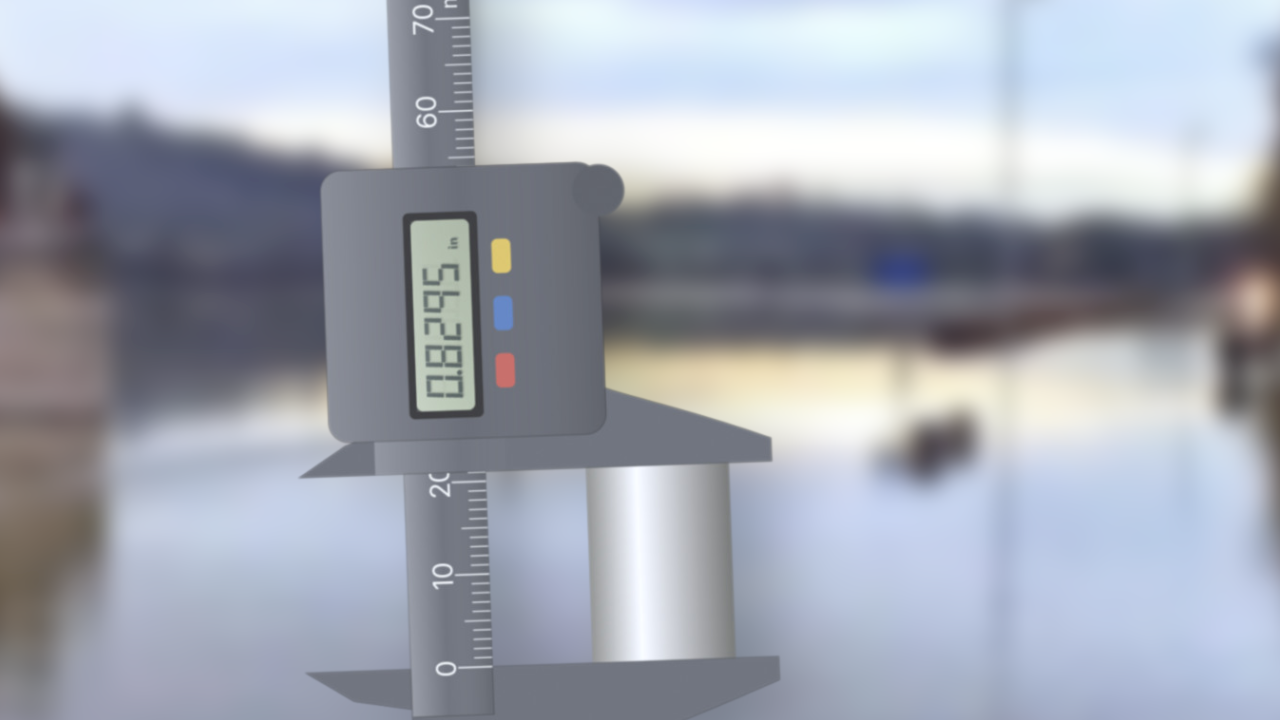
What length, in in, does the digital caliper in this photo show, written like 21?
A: 0.8295
